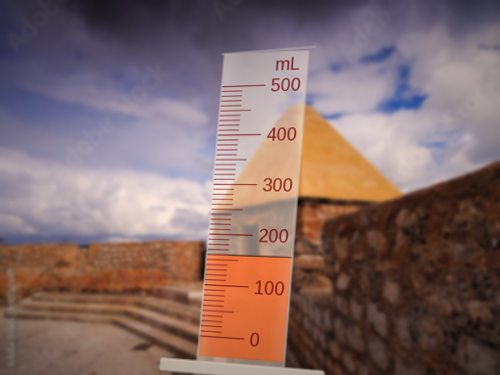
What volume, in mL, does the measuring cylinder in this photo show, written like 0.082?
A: 160
